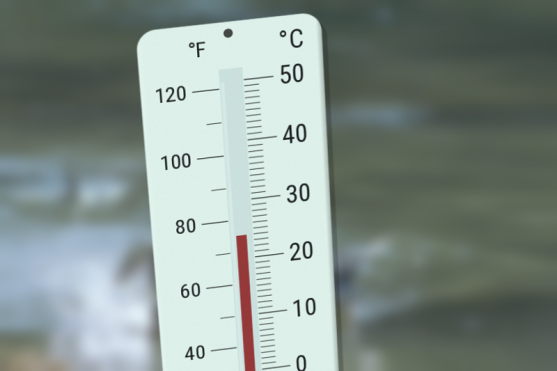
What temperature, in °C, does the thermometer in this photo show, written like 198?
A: 24
